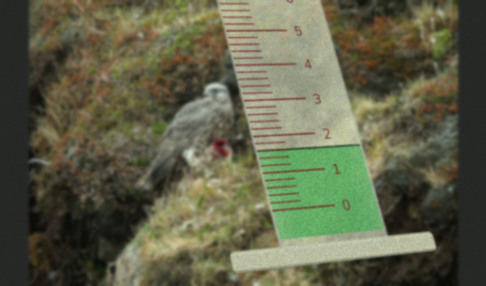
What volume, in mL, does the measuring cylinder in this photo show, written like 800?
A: 1.6
